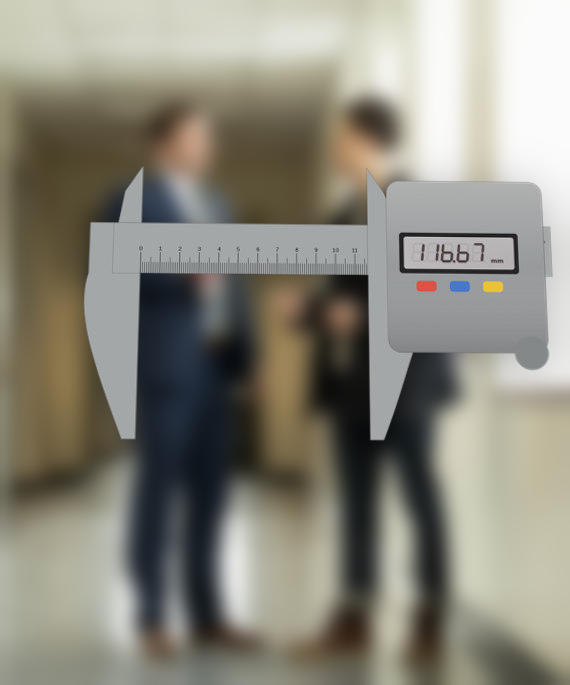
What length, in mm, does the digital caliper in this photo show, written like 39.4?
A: 116.67
